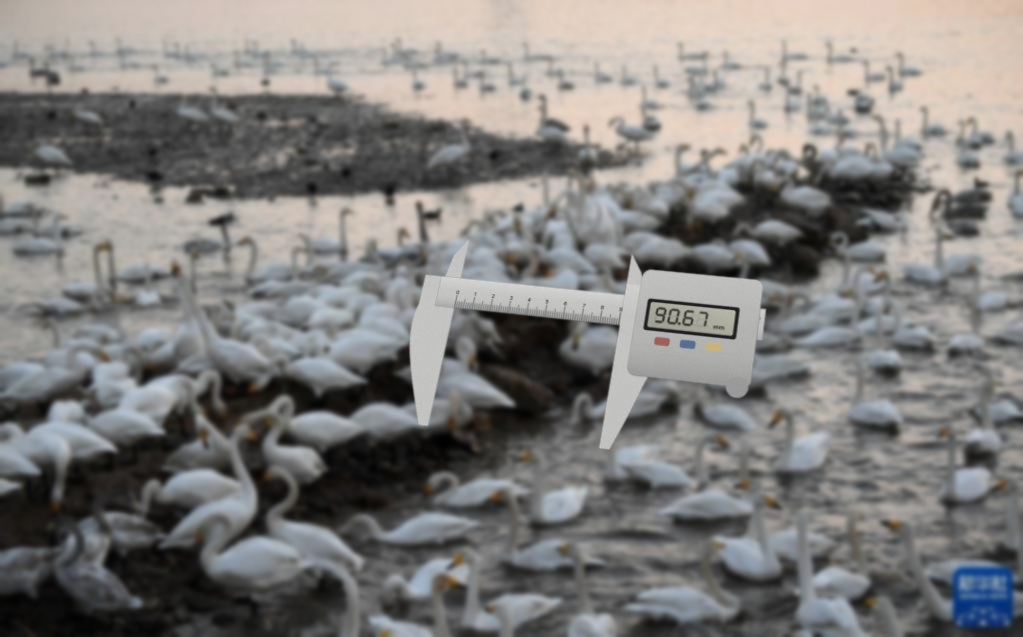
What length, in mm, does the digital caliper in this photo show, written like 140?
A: 90.67
